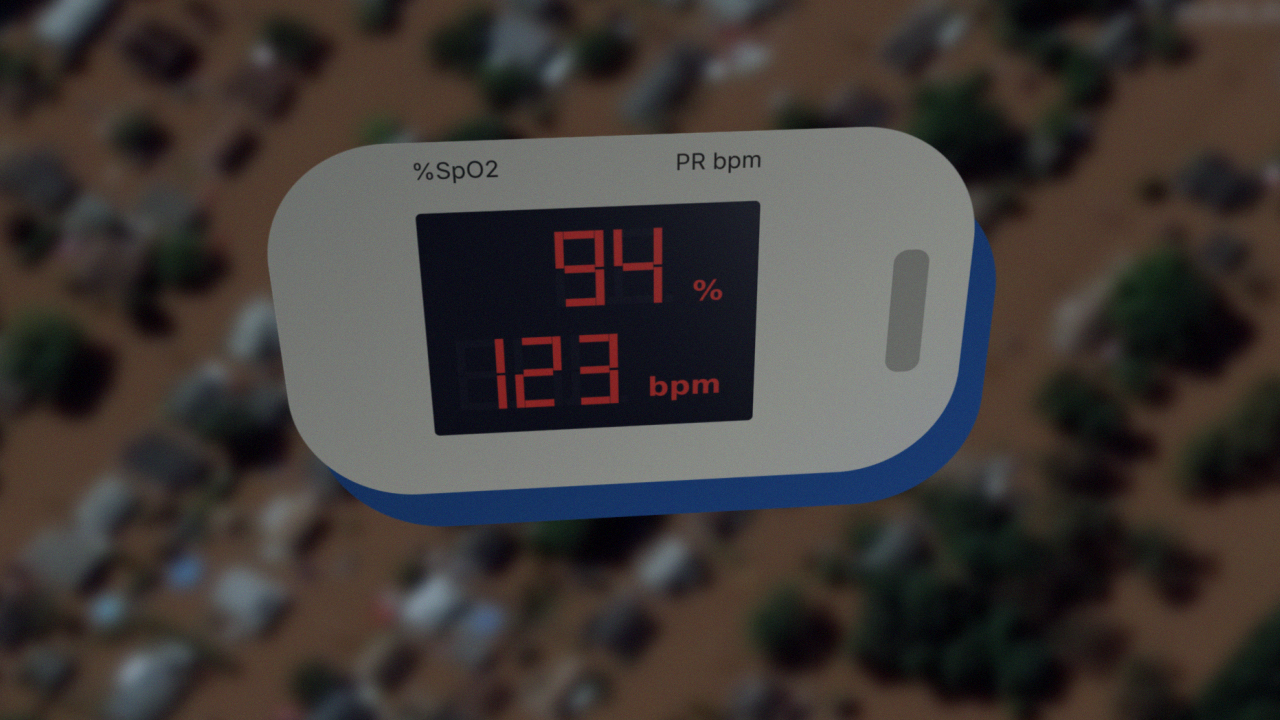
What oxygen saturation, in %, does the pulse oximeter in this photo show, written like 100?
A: 94
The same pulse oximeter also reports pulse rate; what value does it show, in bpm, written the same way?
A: 123
